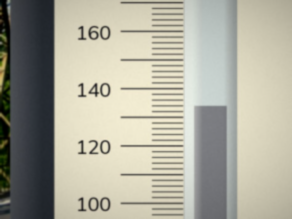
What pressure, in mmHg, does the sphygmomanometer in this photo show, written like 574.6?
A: 134
